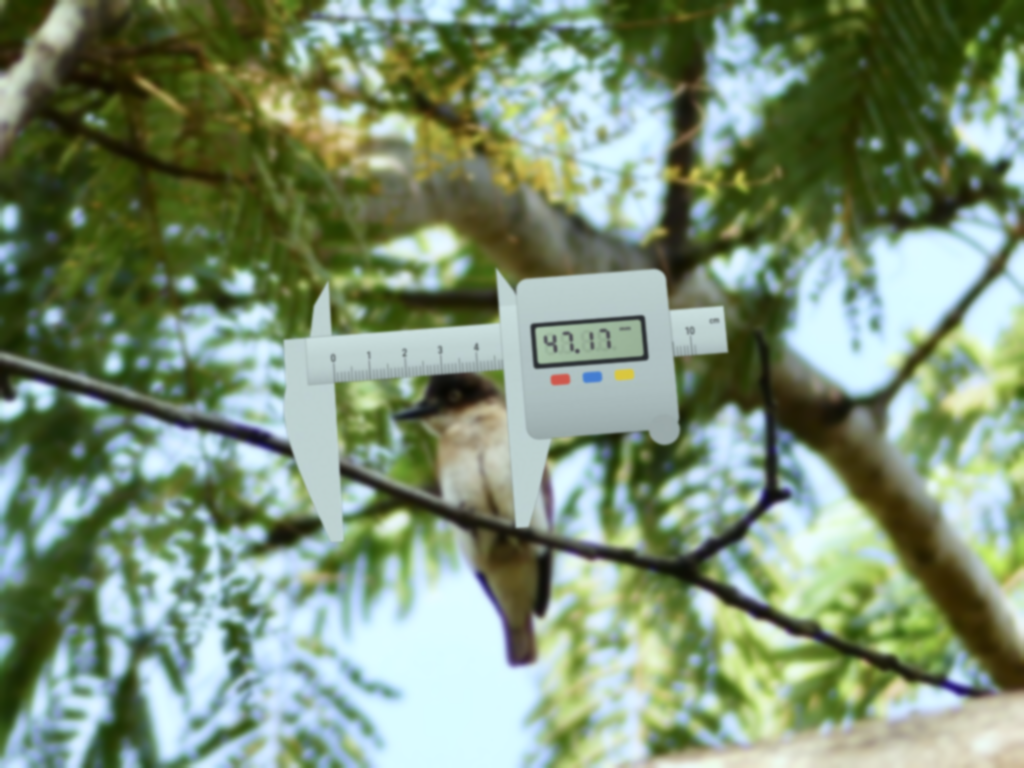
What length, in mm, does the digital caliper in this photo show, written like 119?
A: 47.17
